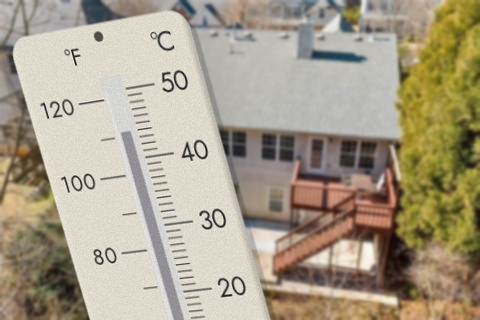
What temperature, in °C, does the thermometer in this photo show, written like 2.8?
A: 44
